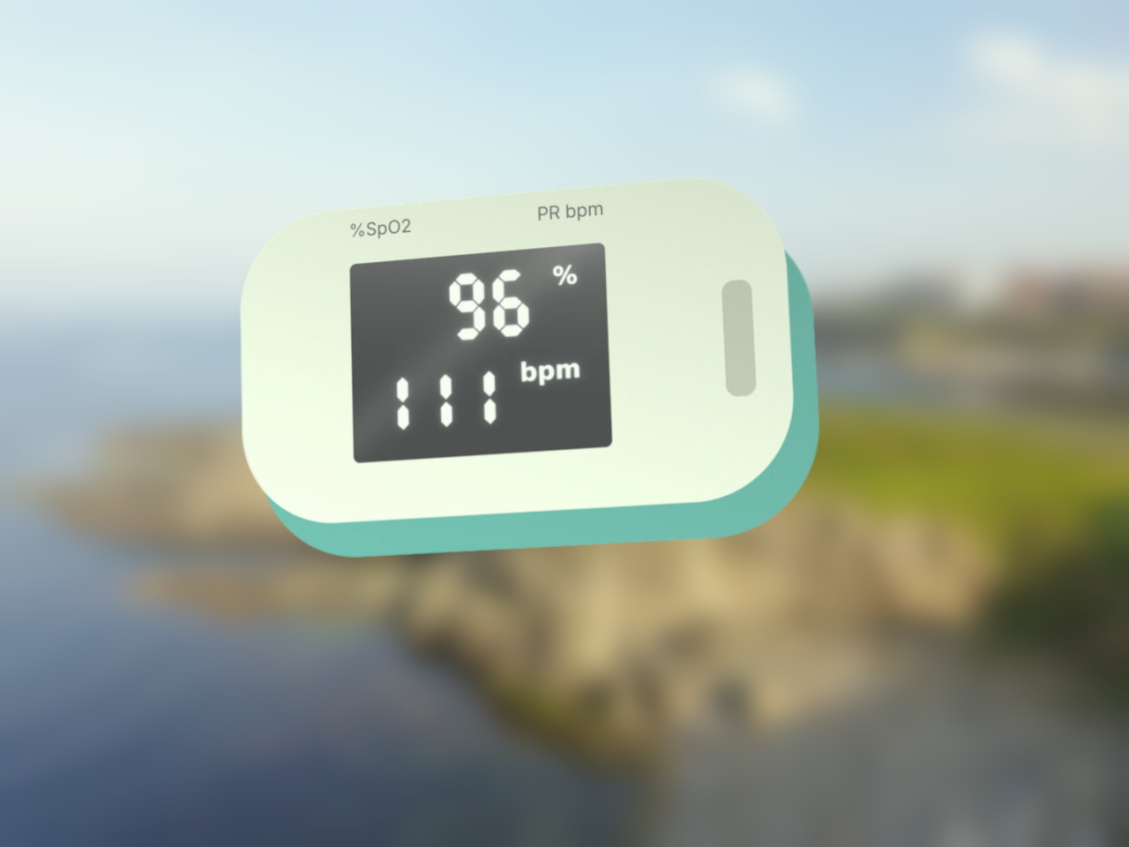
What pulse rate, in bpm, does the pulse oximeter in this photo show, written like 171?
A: 111
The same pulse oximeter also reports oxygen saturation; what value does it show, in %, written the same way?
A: 96
